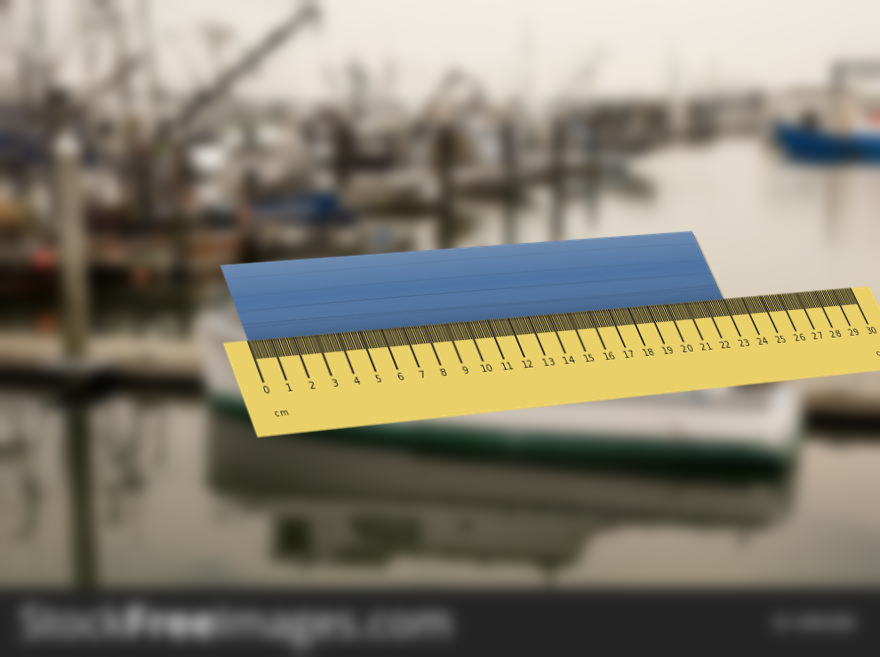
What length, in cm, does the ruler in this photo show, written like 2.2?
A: 23
